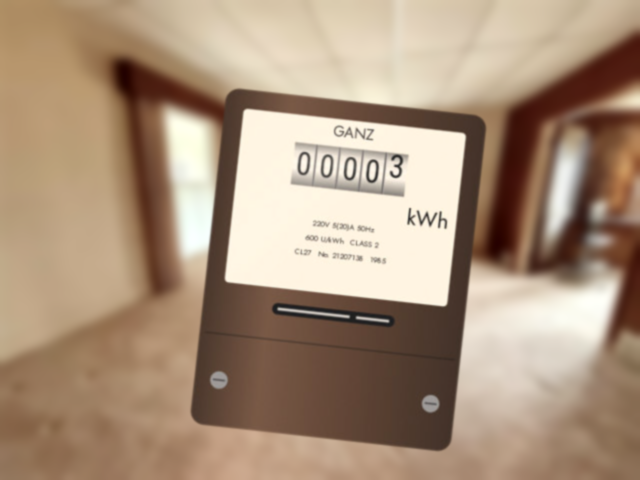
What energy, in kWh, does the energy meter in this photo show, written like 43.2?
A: 3
